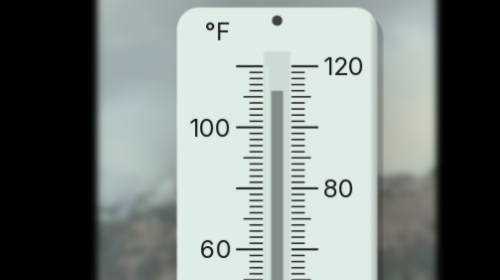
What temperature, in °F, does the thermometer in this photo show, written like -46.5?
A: 112
